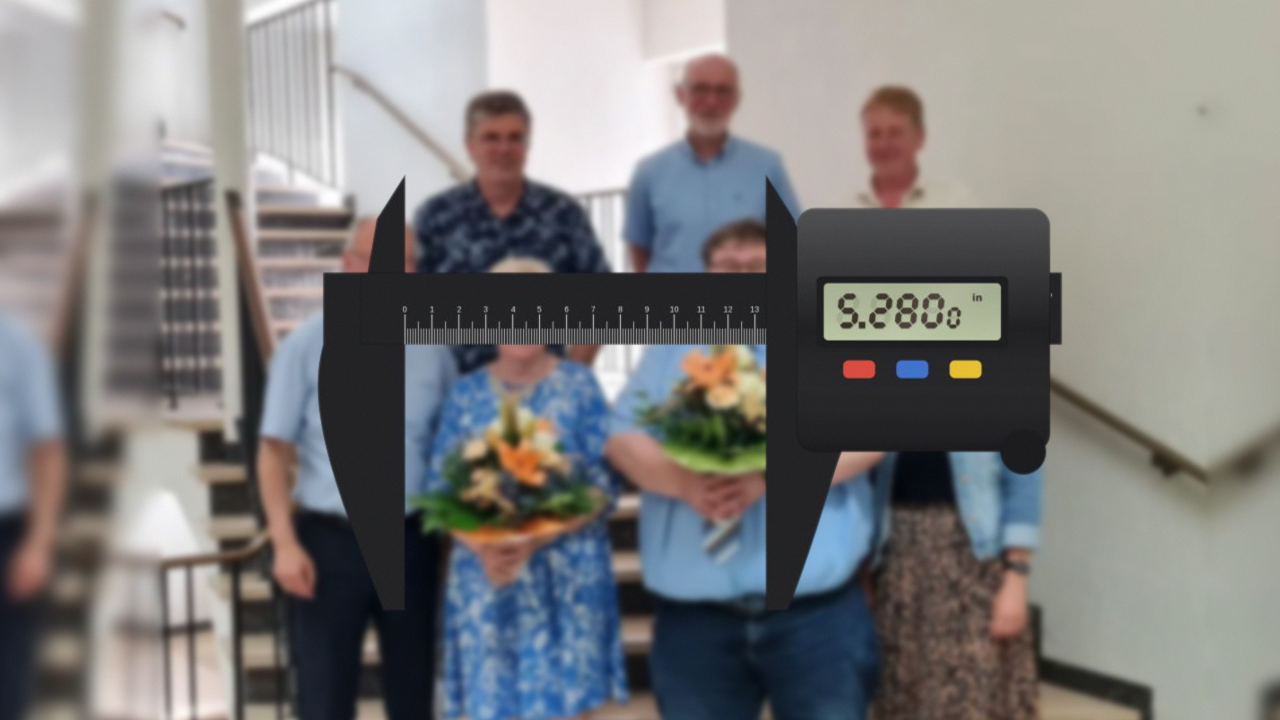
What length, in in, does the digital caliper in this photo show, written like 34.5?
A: 5.2800
